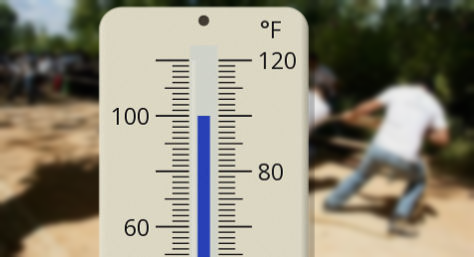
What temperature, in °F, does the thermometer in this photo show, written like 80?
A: 100
